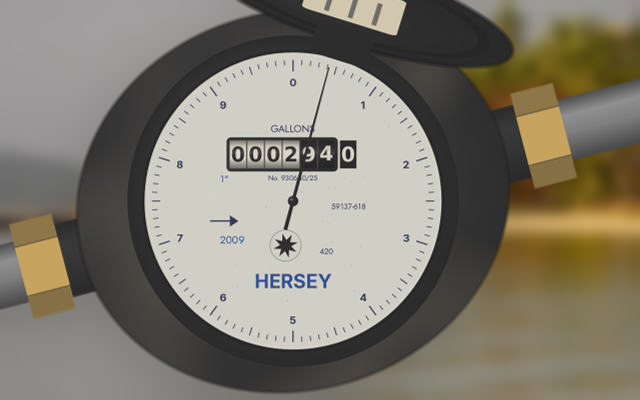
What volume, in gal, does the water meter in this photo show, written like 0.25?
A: 2940.4
